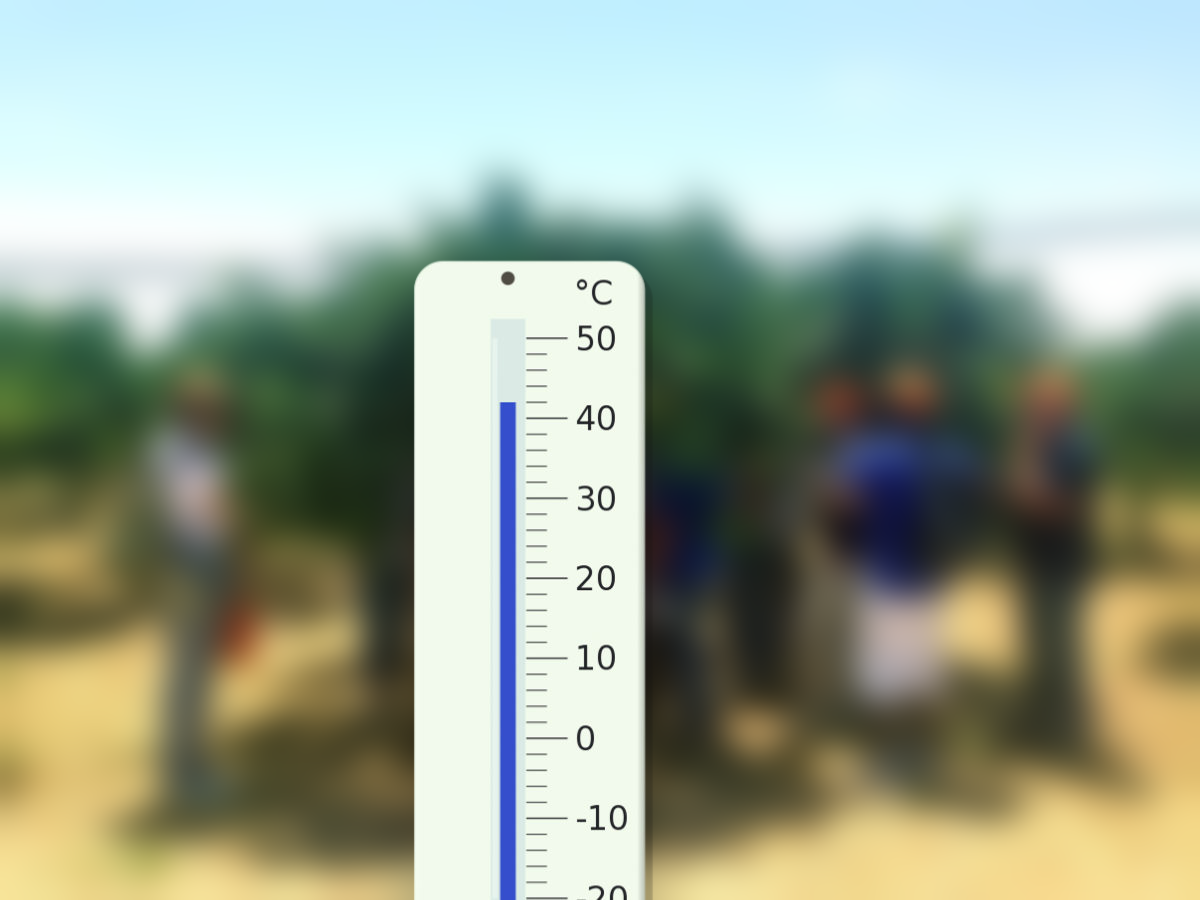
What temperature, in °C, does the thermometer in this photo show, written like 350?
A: 42
